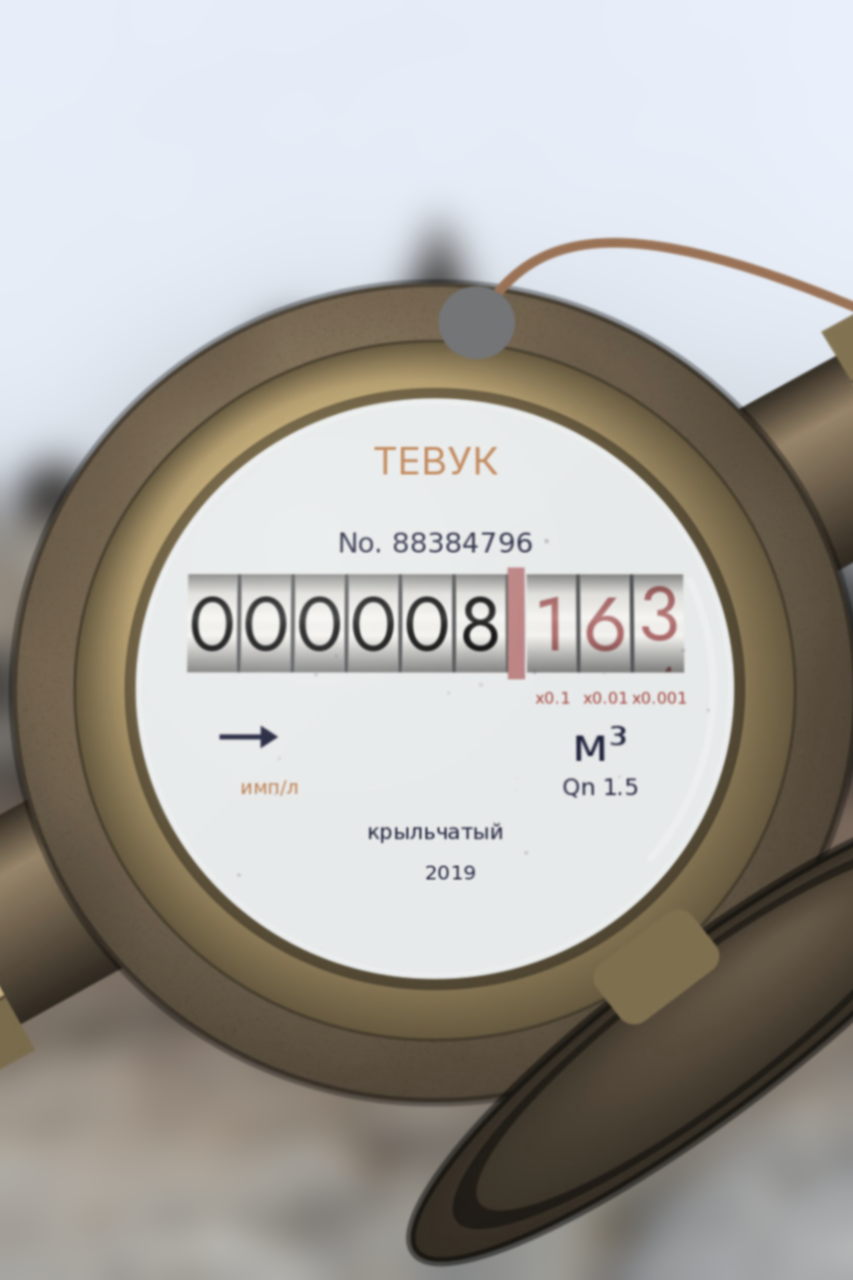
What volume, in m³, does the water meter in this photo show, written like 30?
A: 8.163
